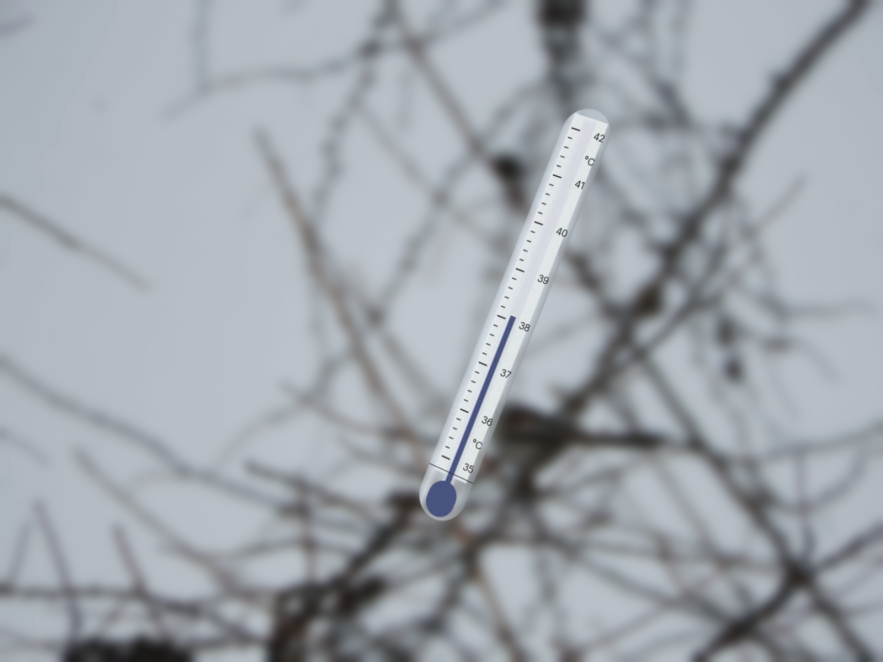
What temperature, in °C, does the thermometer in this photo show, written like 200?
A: 38.1
